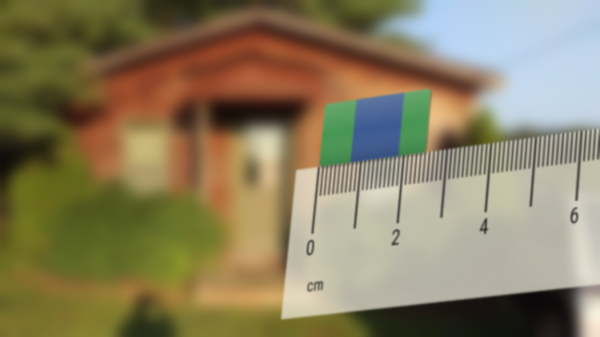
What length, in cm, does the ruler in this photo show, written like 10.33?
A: 2.5
